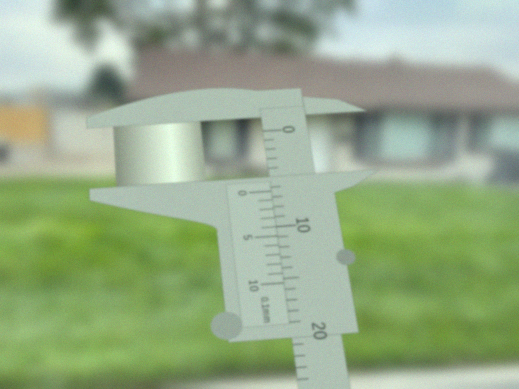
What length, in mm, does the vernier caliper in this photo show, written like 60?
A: 6.4
